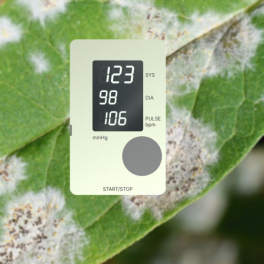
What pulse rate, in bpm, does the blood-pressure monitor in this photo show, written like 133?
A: 106
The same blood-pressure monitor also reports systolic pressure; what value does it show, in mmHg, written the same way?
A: 123
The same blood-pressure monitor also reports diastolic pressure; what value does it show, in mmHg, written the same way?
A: 98
